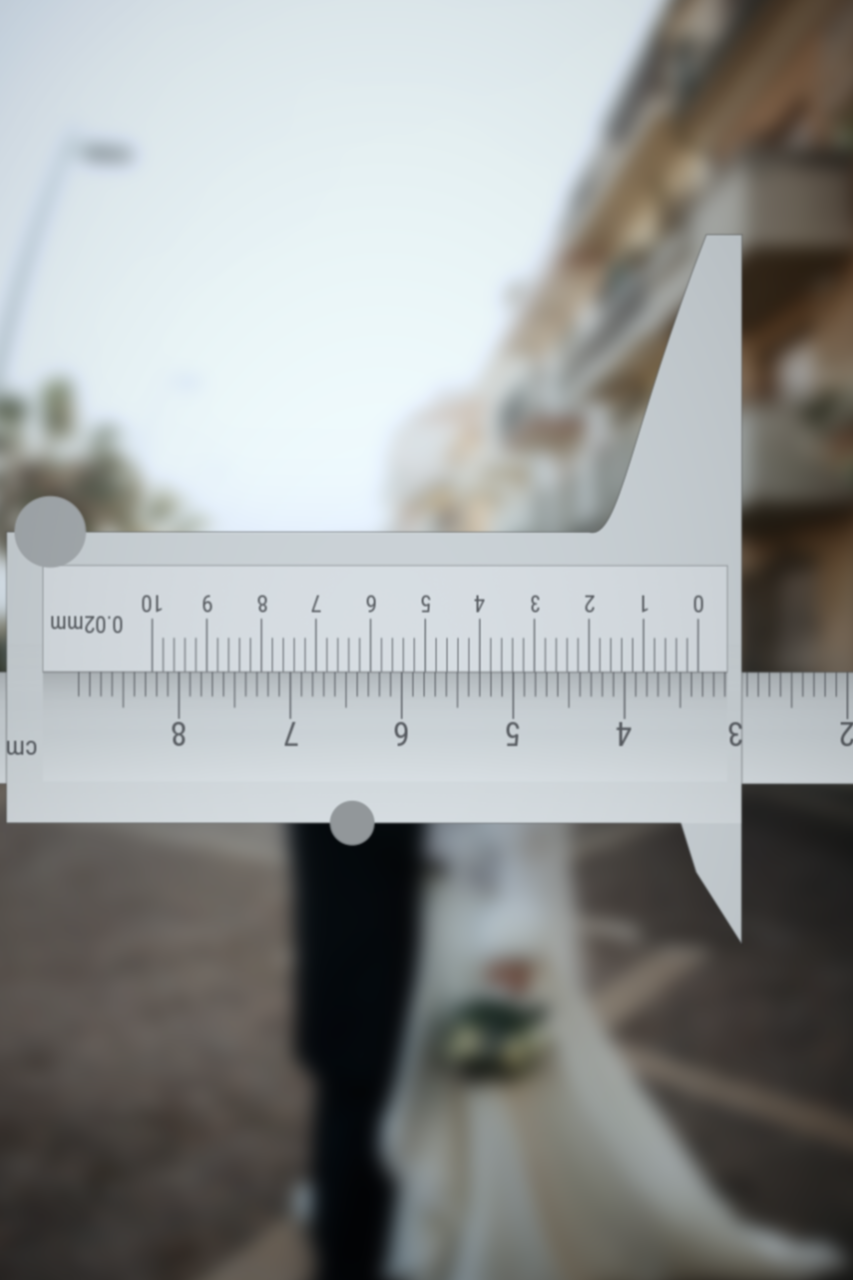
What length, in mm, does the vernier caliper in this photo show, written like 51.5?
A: 33.4
